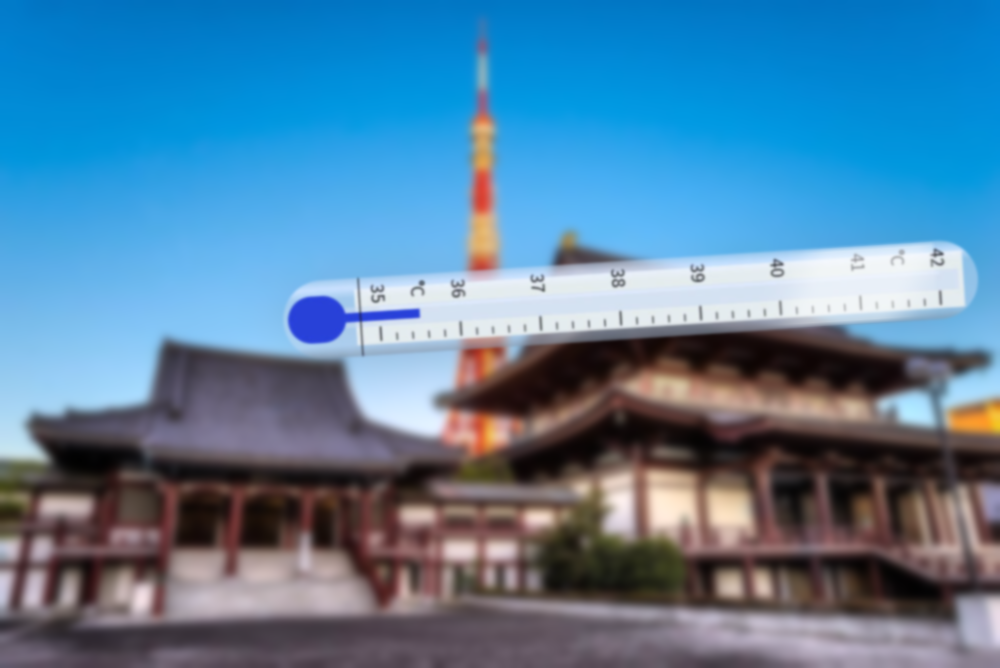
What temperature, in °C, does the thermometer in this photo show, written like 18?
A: 35.5
